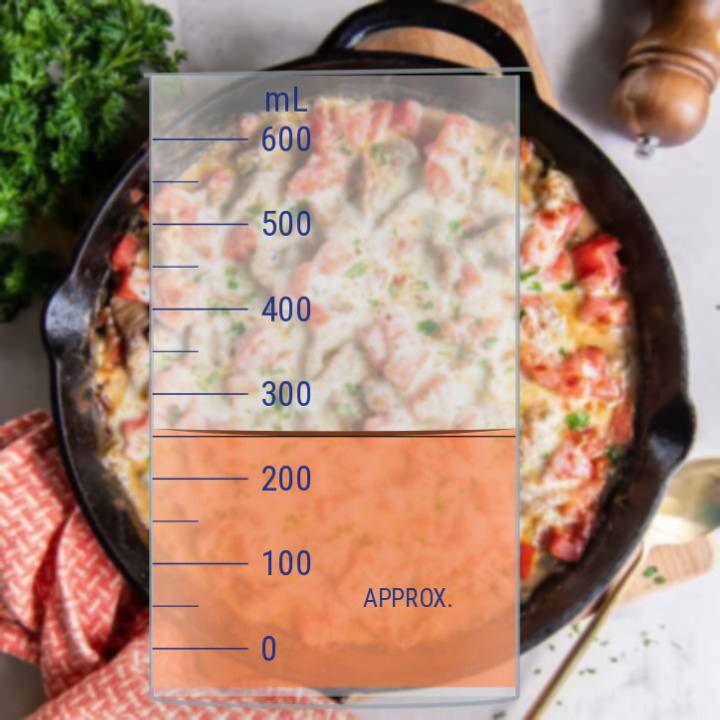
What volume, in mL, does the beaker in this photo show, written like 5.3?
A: 250
